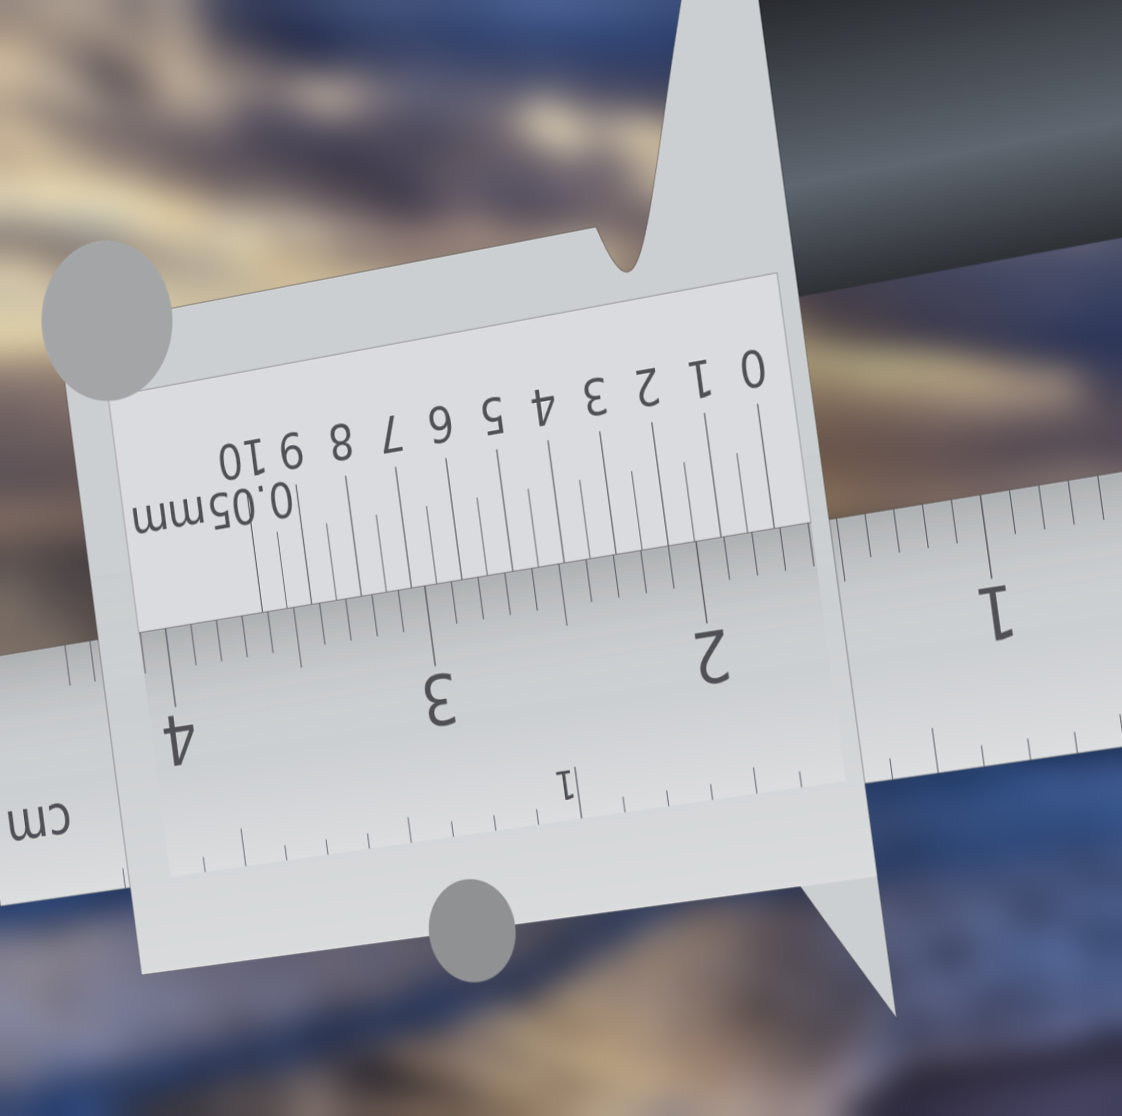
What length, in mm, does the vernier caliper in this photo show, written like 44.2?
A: 17.20
